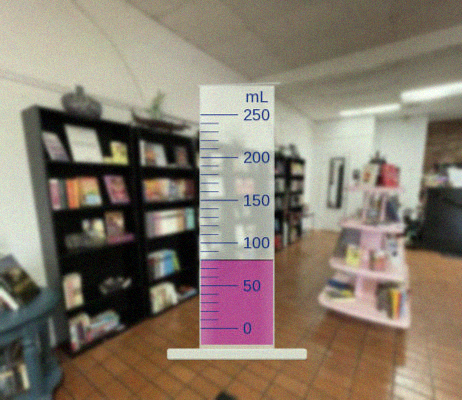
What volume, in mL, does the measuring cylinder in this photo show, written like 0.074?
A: 80
